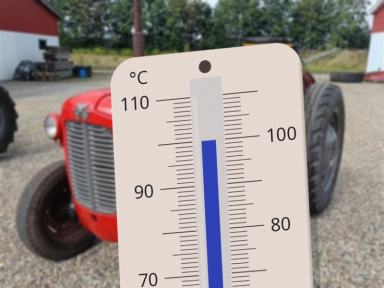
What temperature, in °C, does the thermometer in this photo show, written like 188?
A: 100
